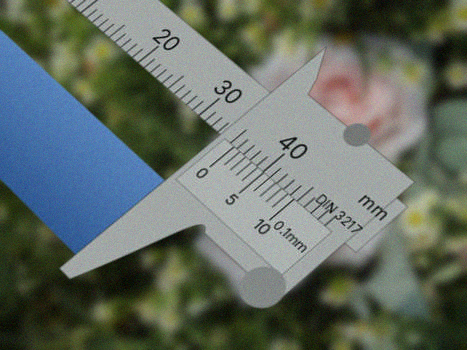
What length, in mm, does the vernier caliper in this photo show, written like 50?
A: 35.6
